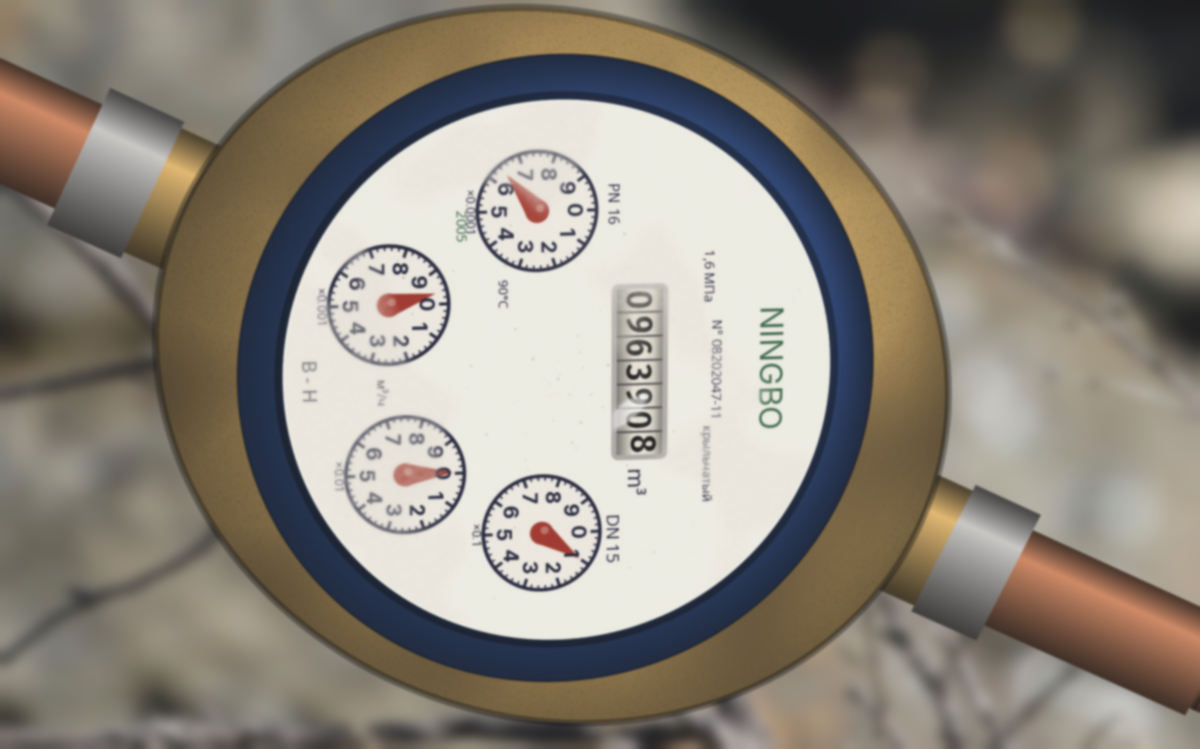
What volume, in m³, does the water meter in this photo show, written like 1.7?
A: 963908.0996
